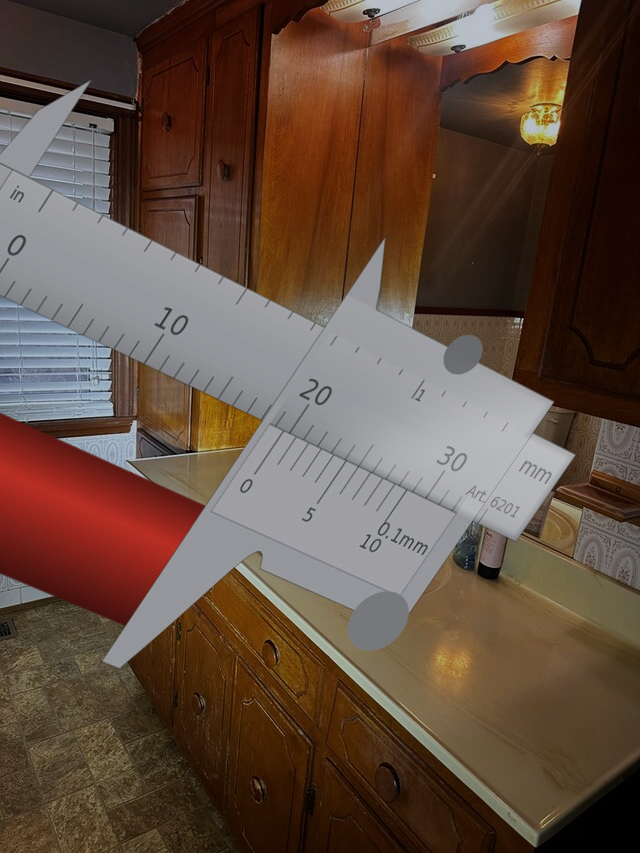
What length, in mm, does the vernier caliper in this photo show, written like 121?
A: 19.6
